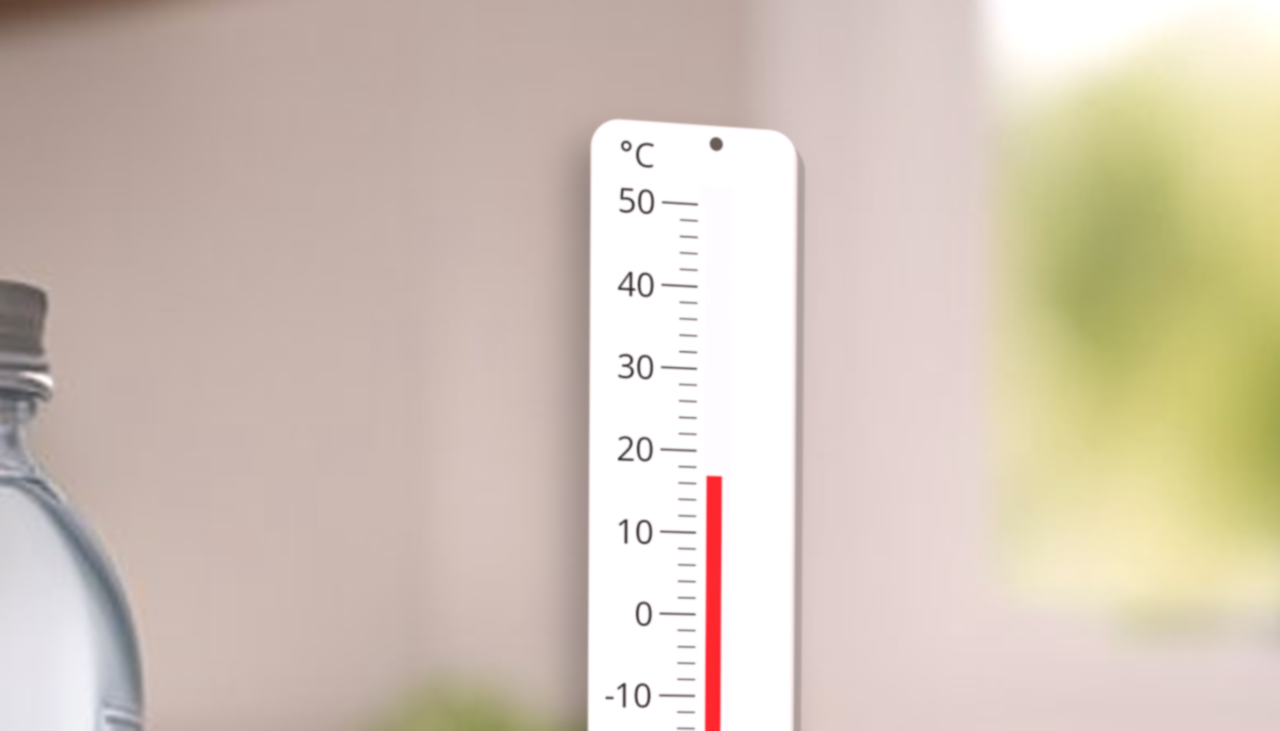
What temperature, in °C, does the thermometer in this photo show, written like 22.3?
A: 17
